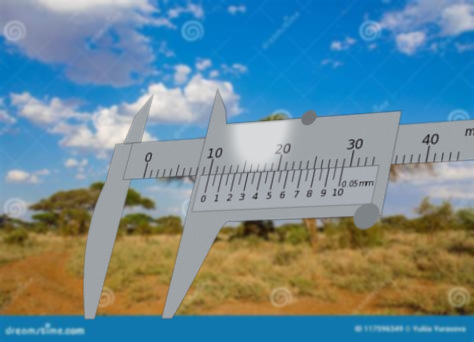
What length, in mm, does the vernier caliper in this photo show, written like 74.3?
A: 10.0
